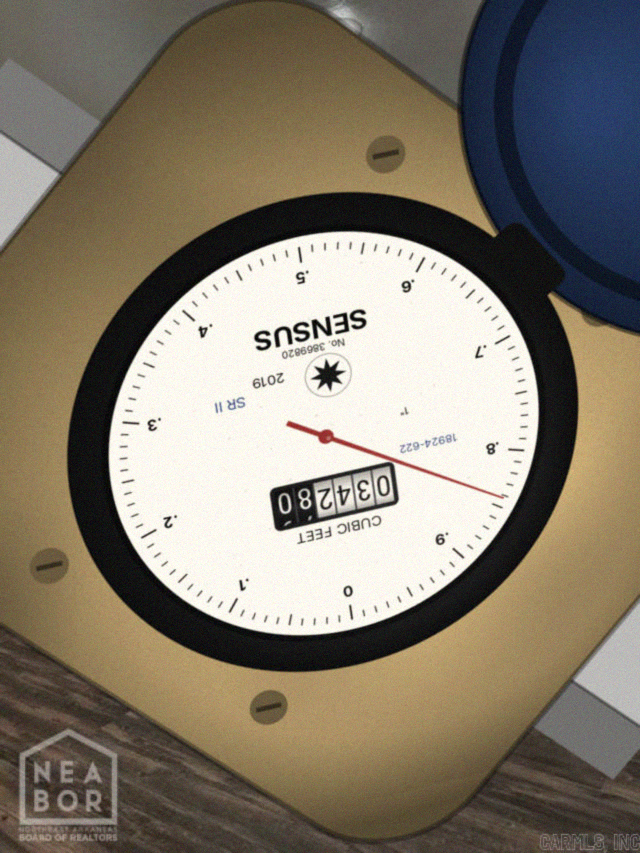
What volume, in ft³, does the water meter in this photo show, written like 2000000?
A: 34279.84
